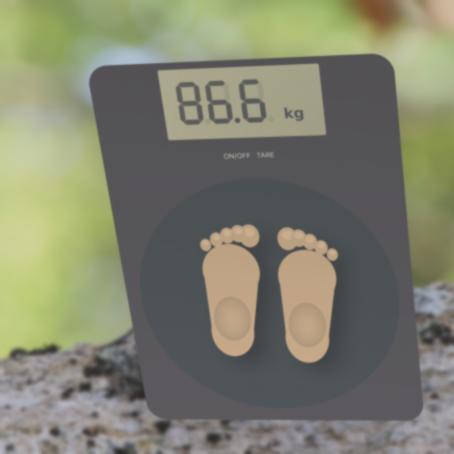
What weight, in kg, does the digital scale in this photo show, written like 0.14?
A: 86.6
